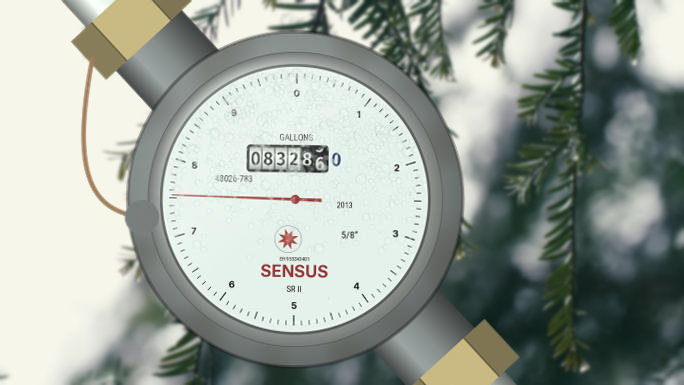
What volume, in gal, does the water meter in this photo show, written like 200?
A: 832857.5
